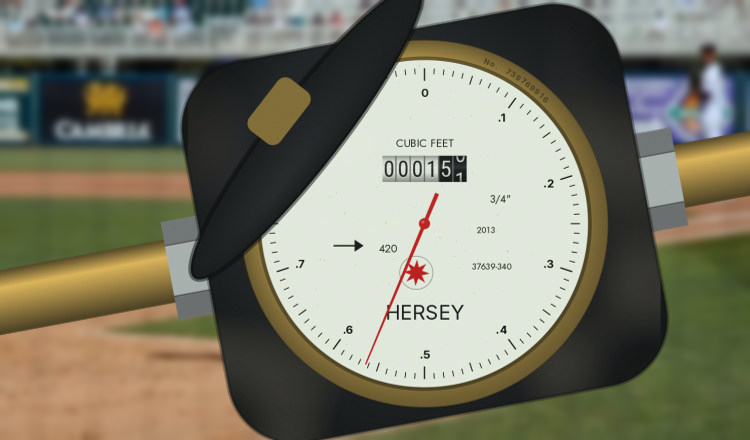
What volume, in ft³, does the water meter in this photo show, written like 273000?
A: 150.56
